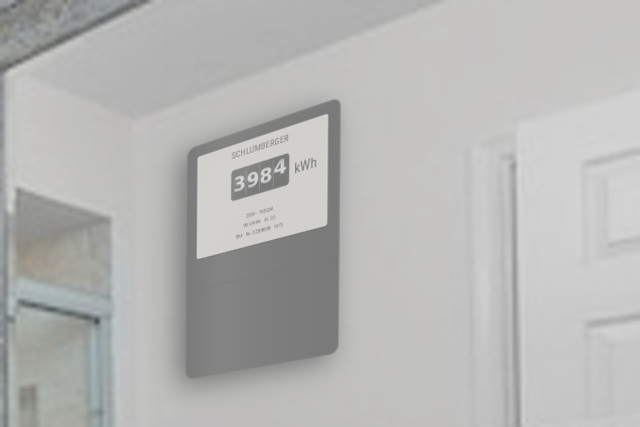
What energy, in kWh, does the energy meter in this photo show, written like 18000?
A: 3984
